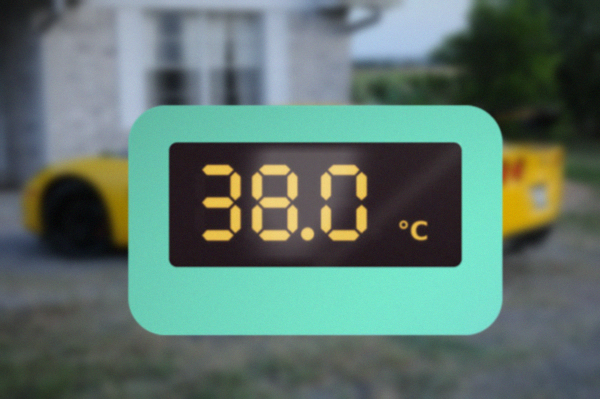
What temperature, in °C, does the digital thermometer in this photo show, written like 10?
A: 38.0
